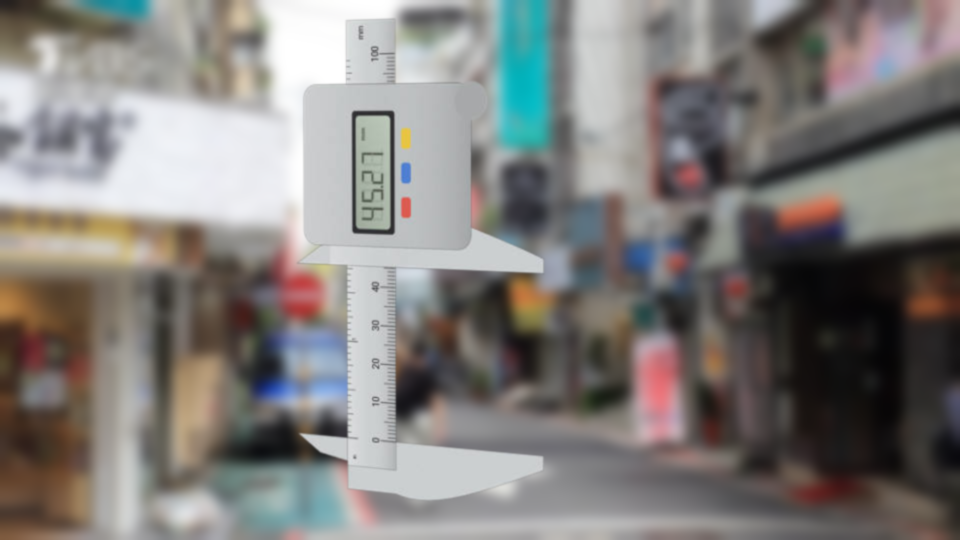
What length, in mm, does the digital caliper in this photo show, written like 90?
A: 45.27
